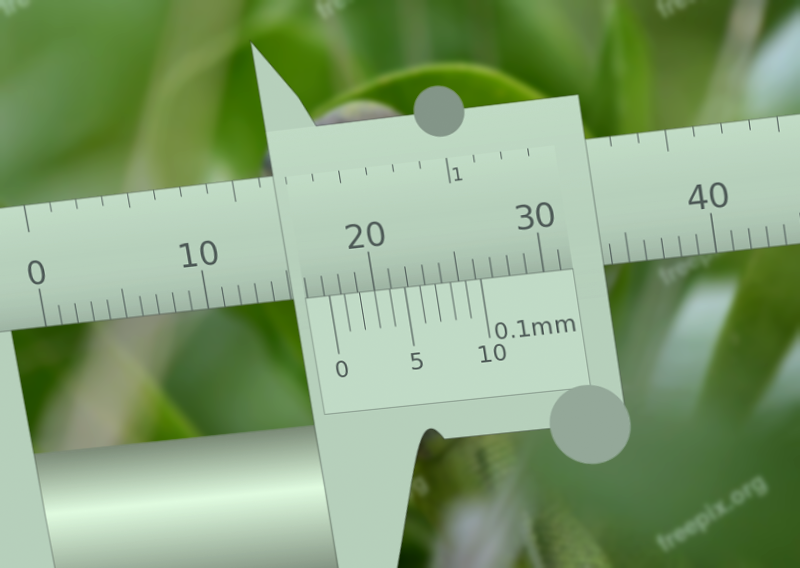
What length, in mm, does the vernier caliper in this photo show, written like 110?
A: 17.3
